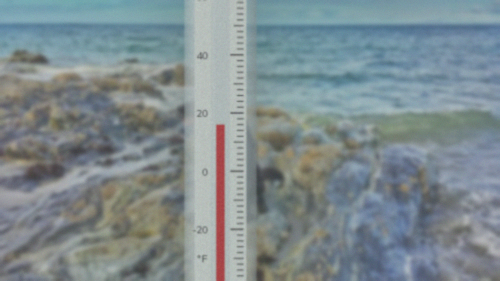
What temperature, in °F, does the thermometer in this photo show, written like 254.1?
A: 16
